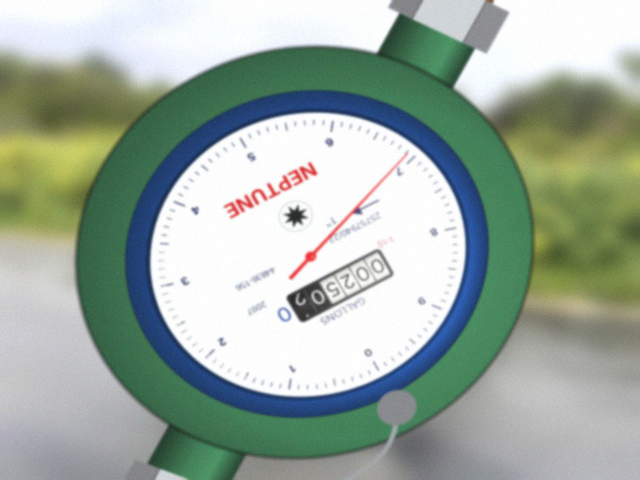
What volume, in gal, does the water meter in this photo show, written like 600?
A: 25016.9
